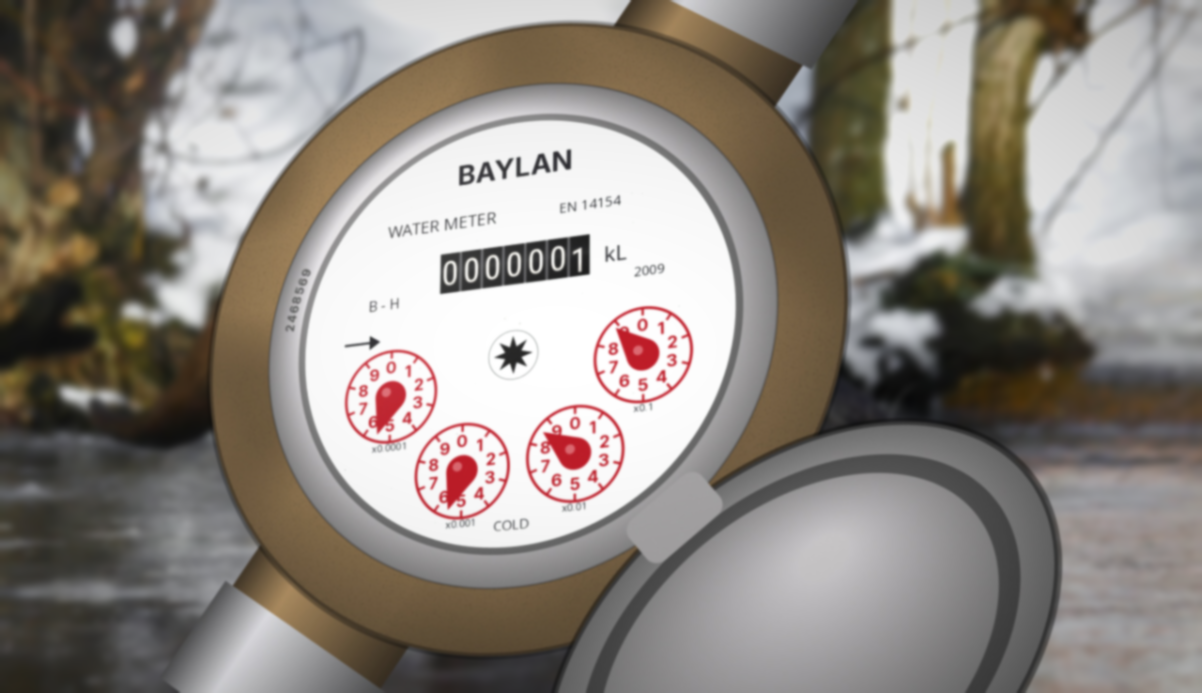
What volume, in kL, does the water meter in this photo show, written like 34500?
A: 0.8855
